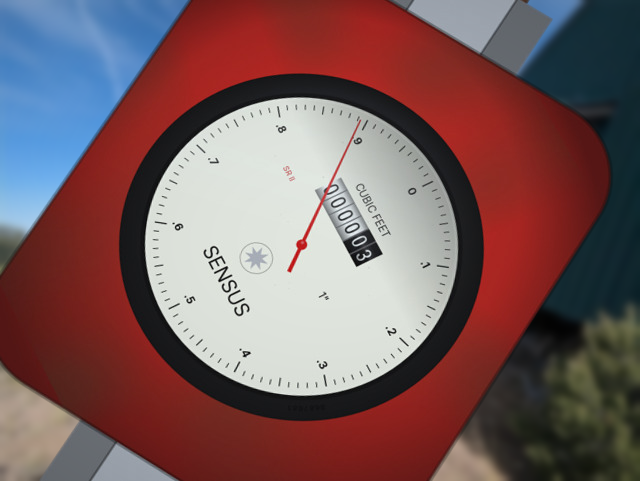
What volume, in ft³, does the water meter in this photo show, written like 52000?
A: 2.89
